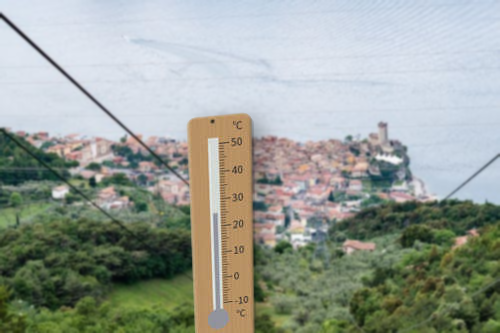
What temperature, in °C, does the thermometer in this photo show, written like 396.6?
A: 25
